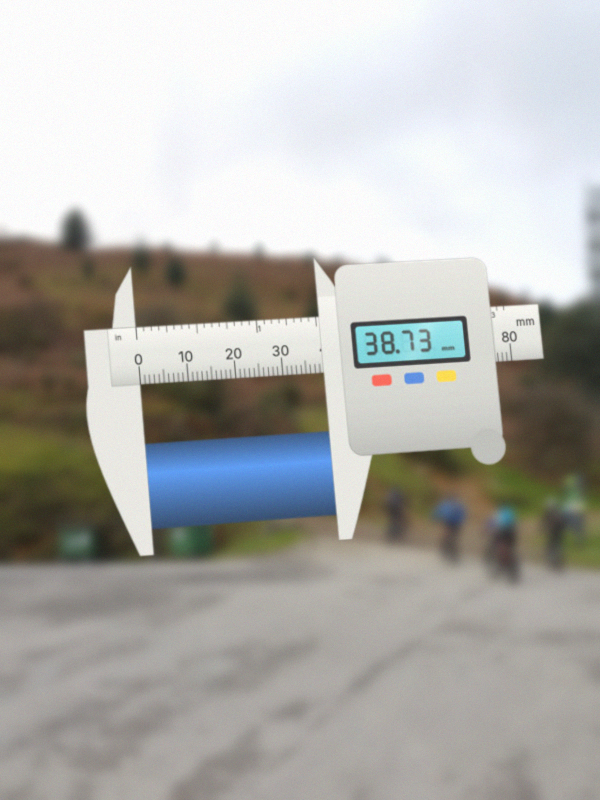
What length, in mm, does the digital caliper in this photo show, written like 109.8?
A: 38.73
